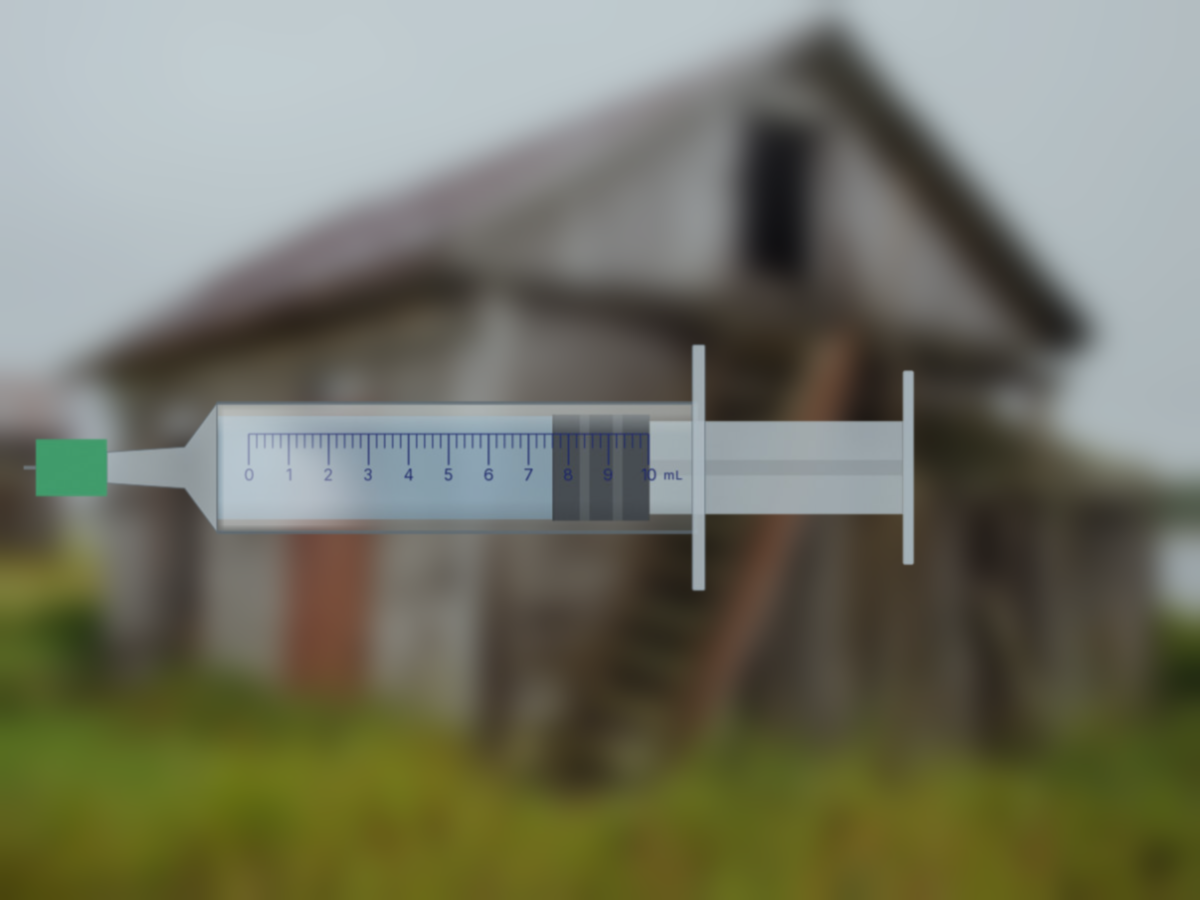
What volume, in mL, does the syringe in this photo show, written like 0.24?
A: 7.6
